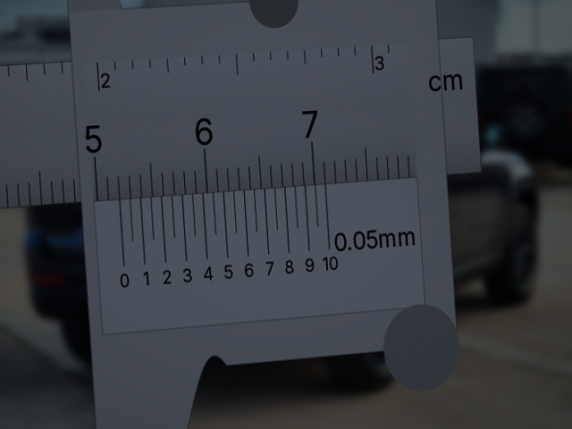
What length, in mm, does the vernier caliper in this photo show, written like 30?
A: 52.0
